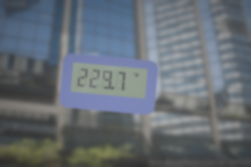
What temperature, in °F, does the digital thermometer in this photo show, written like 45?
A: 229.7
